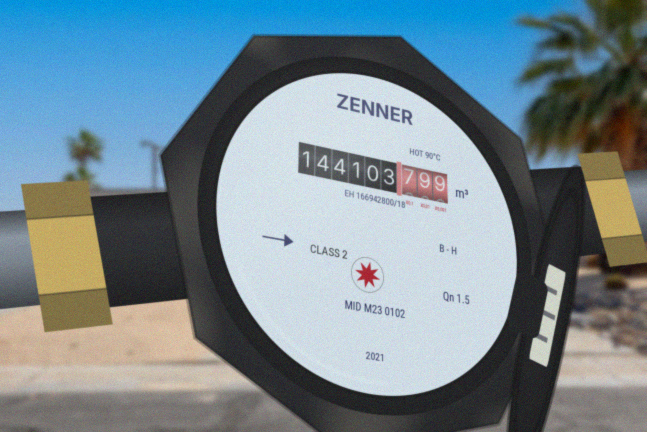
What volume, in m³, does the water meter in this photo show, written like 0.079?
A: 144103.799
